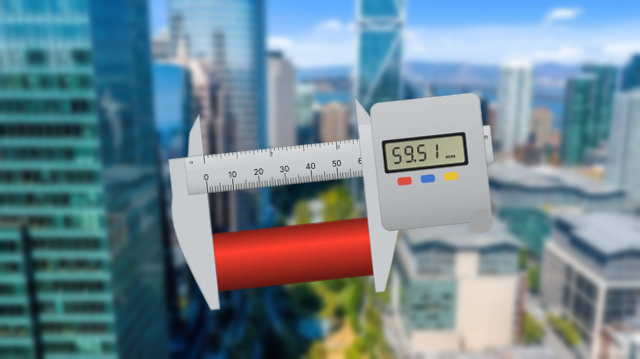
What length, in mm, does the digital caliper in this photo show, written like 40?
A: 59.51
